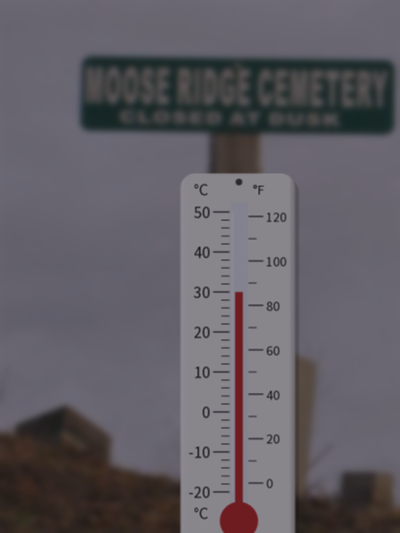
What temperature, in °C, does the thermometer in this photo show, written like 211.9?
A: 30
